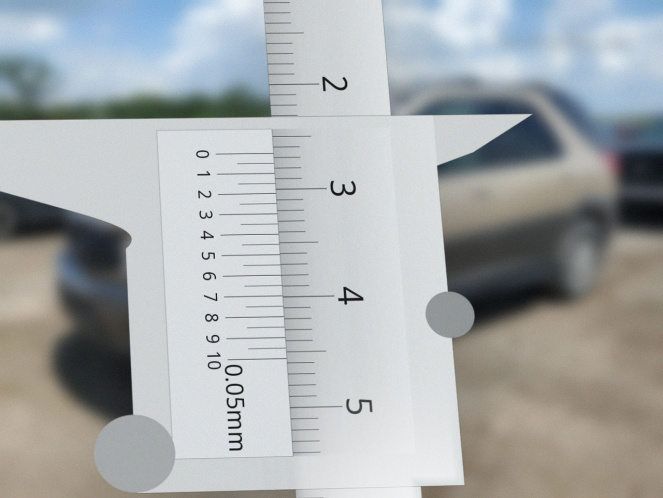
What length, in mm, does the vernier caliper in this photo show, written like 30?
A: 26.6
